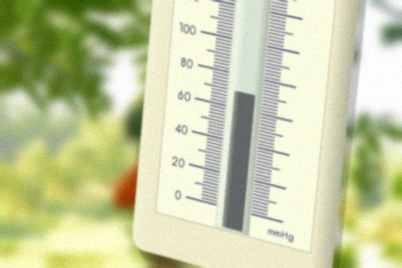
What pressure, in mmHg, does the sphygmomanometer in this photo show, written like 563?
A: 70
